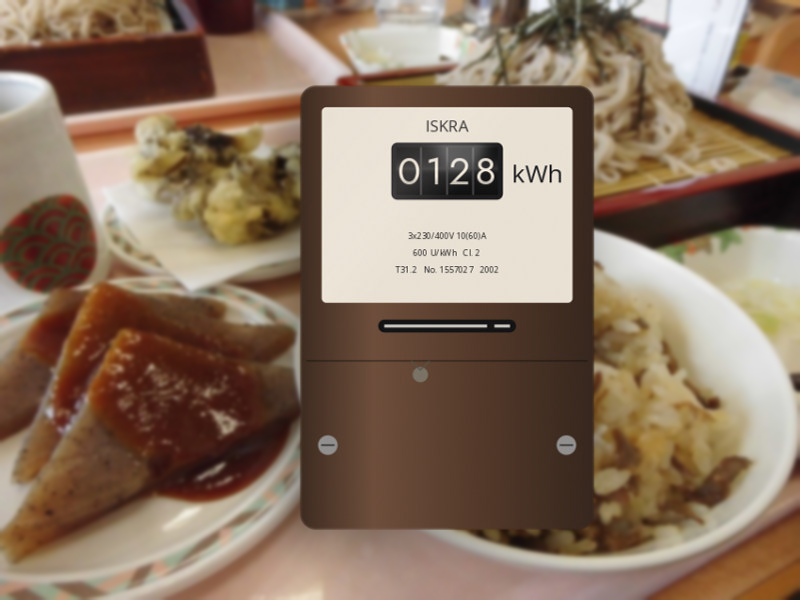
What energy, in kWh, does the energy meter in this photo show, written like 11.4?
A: 128
